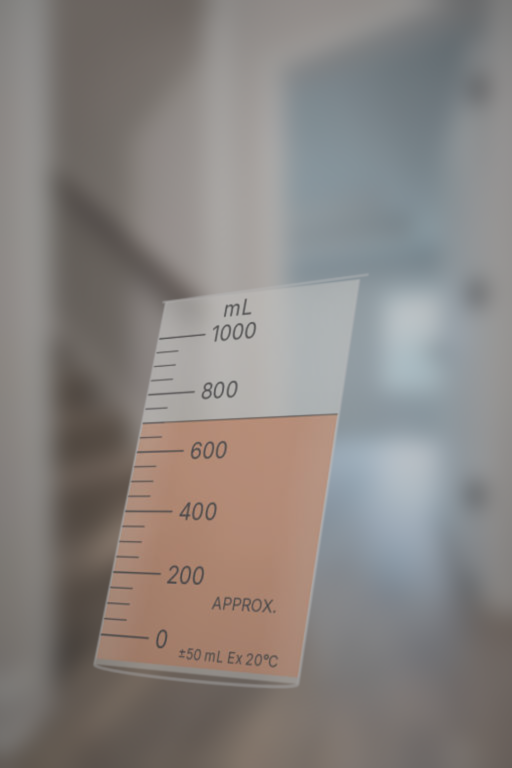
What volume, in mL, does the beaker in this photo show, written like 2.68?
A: 700
